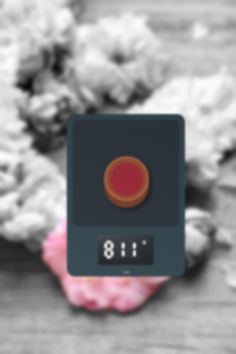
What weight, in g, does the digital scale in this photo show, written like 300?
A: 811
